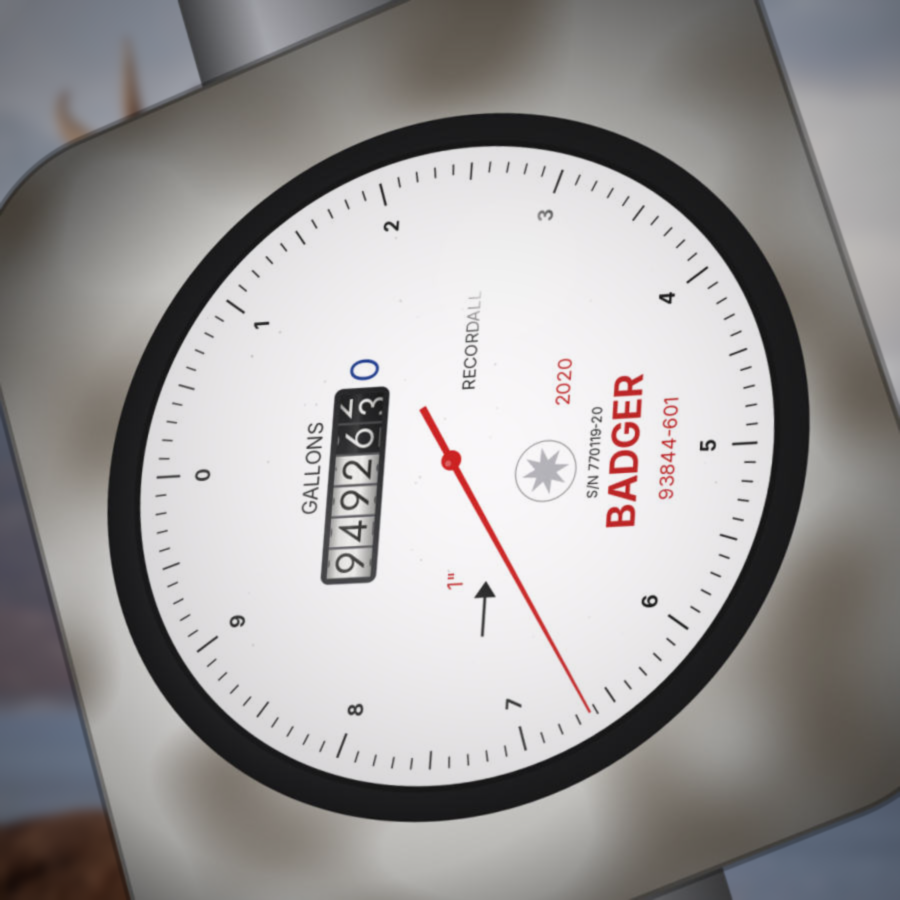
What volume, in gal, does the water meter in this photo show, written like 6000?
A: 9492626.6
